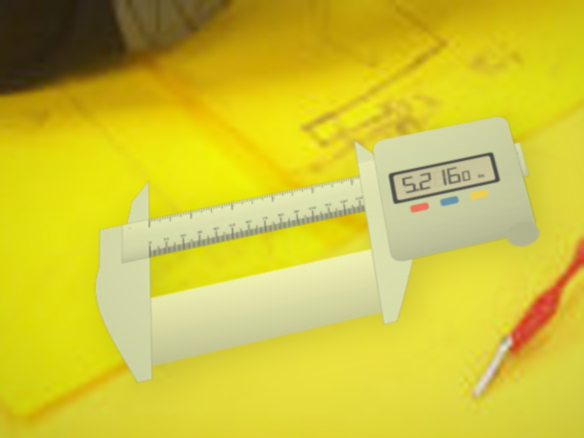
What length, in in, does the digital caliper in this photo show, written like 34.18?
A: 5.2160
